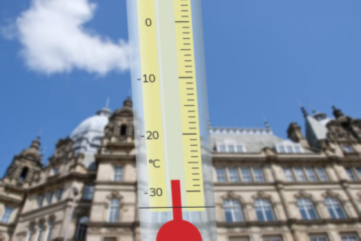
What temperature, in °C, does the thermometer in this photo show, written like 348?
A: -28
